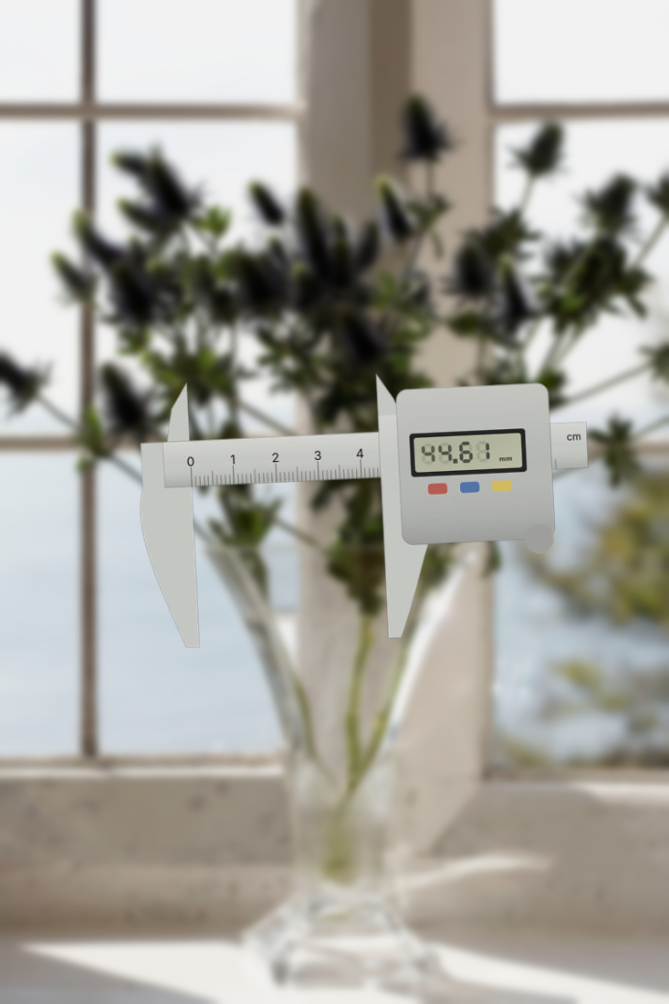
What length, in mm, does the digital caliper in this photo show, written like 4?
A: 44.61
